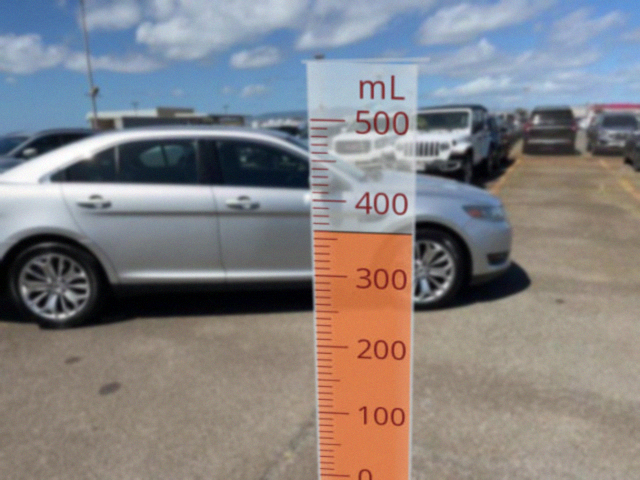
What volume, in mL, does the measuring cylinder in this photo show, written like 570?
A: 360
